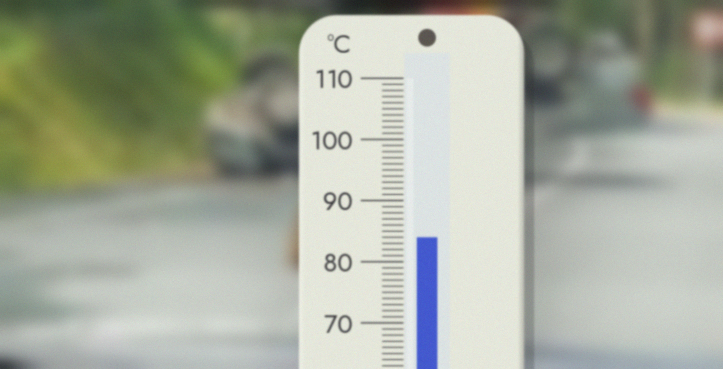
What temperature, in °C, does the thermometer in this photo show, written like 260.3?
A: 84
